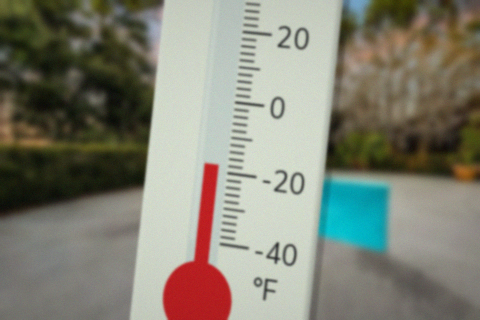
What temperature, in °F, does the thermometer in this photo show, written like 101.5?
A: -18
